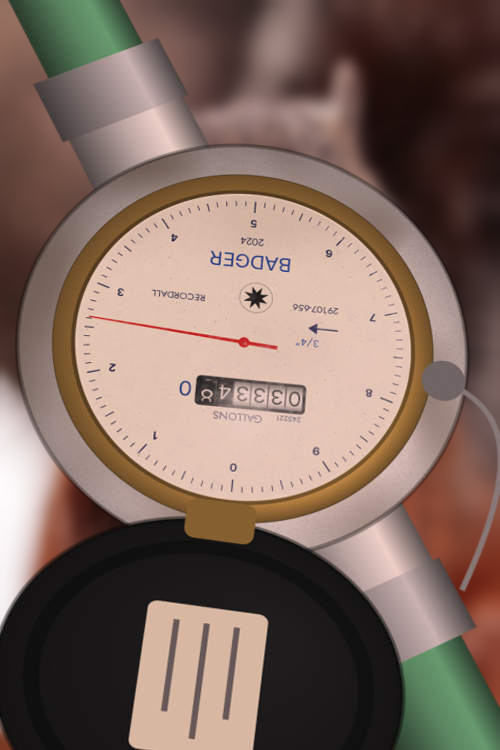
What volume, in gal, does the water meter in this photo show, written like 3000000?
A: 333482.6
